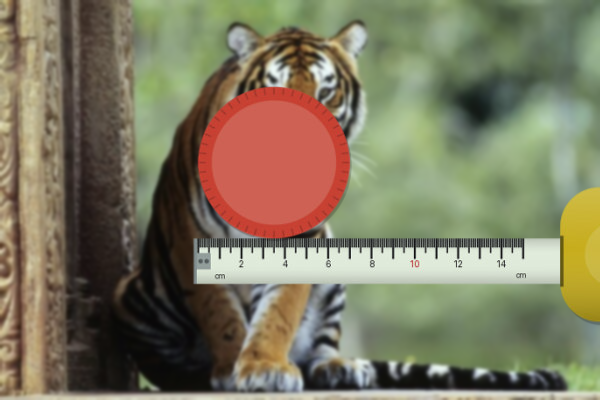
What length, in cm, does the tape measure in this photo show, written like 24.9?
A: 7
